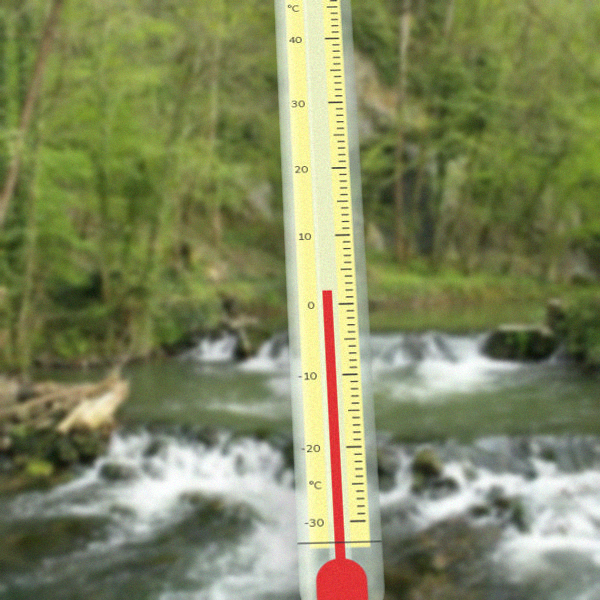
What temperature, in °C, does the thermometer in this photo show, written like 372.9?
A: 2
